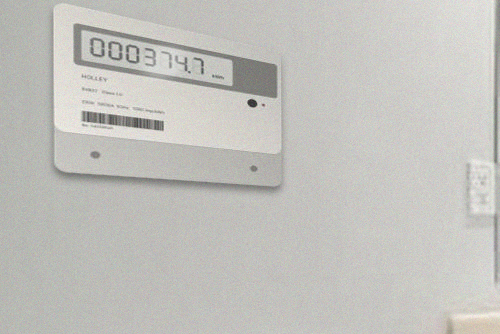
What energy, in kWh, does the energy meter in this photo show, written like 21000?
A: 374.7
